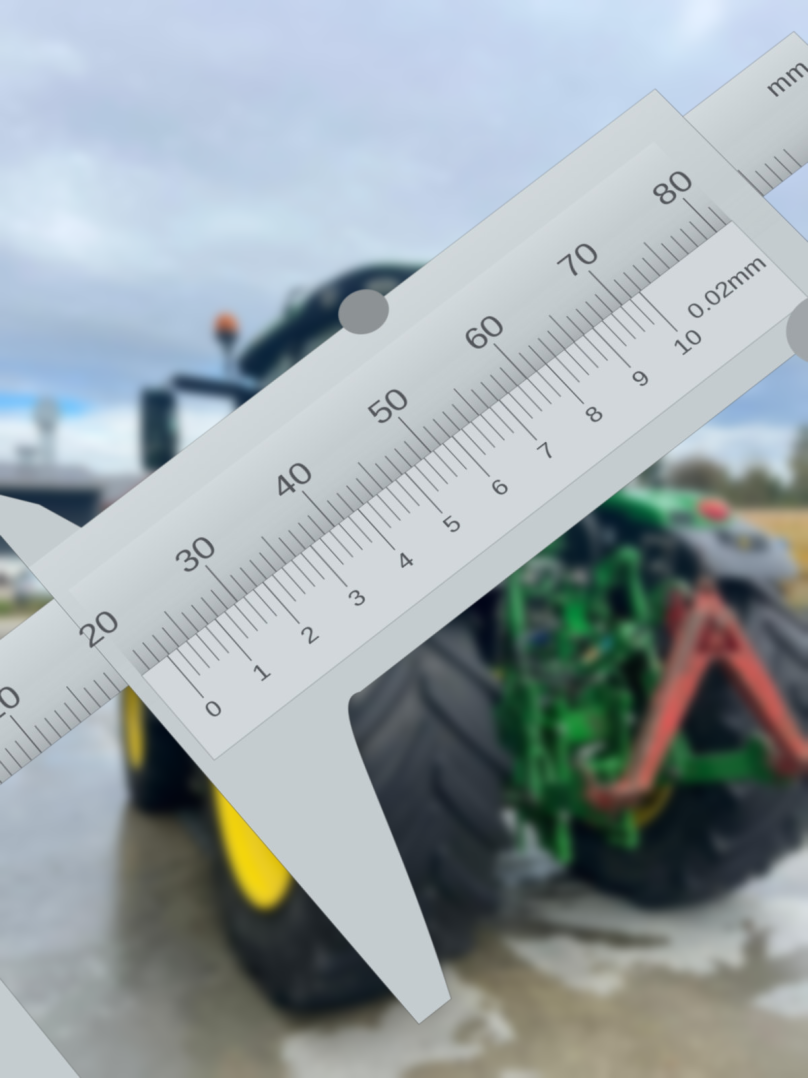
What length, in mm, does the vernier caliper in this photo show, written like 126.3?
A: 22.8
